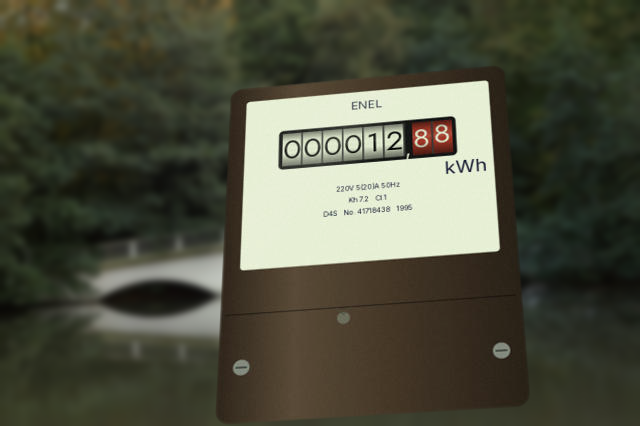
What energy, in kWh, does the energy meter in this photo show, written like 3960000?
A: 12.88
